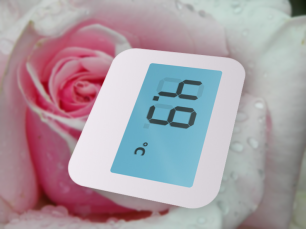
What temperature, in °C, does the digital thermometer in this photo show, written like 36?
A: 4.9
